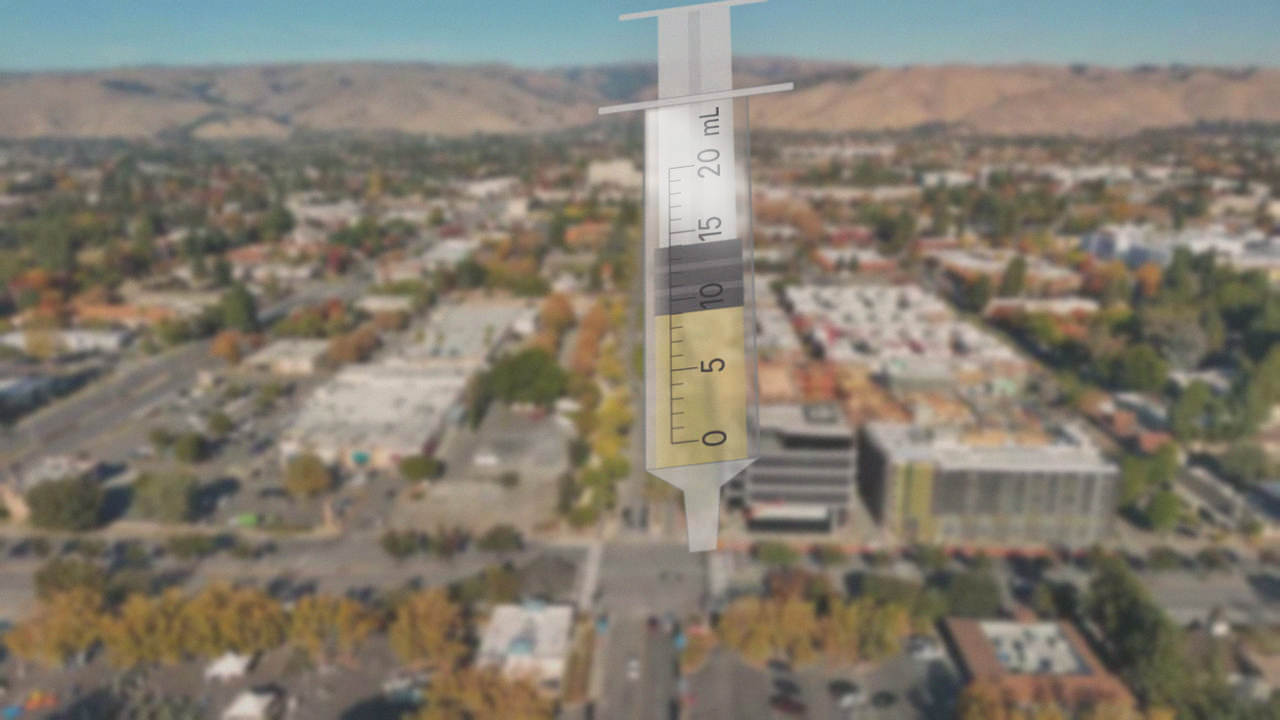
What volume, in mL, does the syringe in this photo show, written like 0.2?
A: 9
